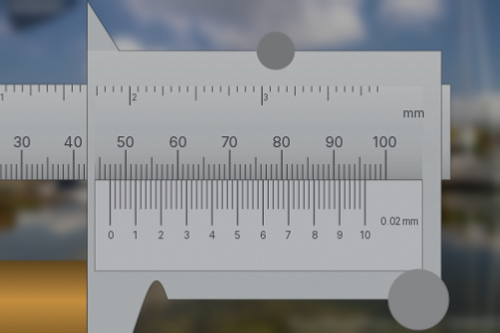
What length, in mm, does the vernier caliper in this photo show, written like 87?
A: 47.0
